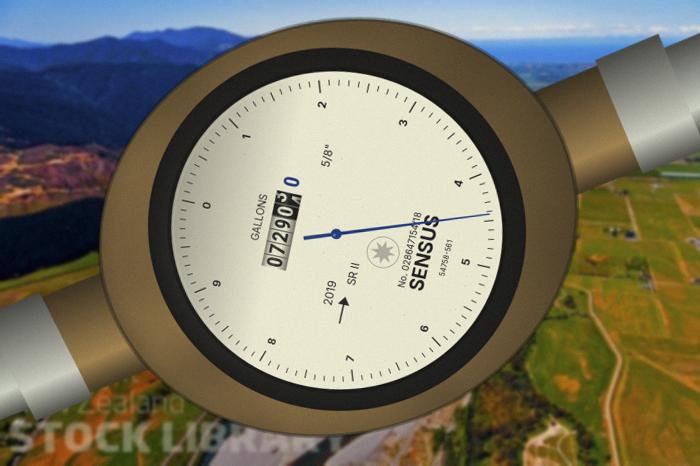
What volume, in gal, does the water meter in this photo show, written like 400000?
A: 729034.4
